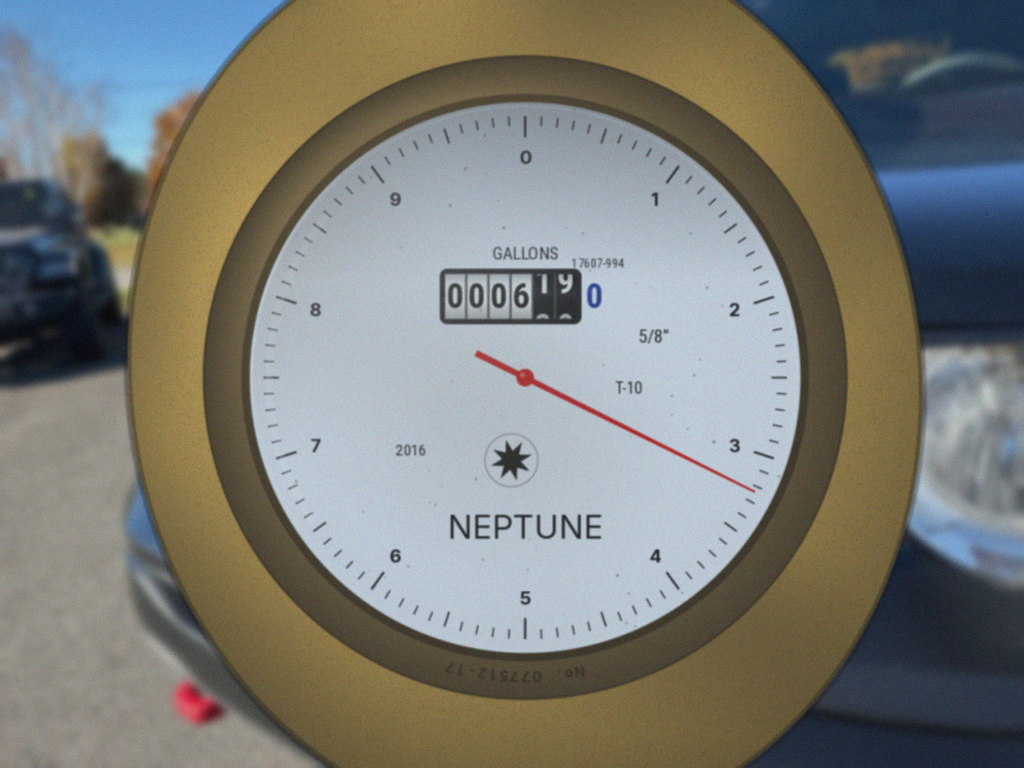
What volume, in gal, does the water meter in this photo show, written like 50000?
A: 6193.2
